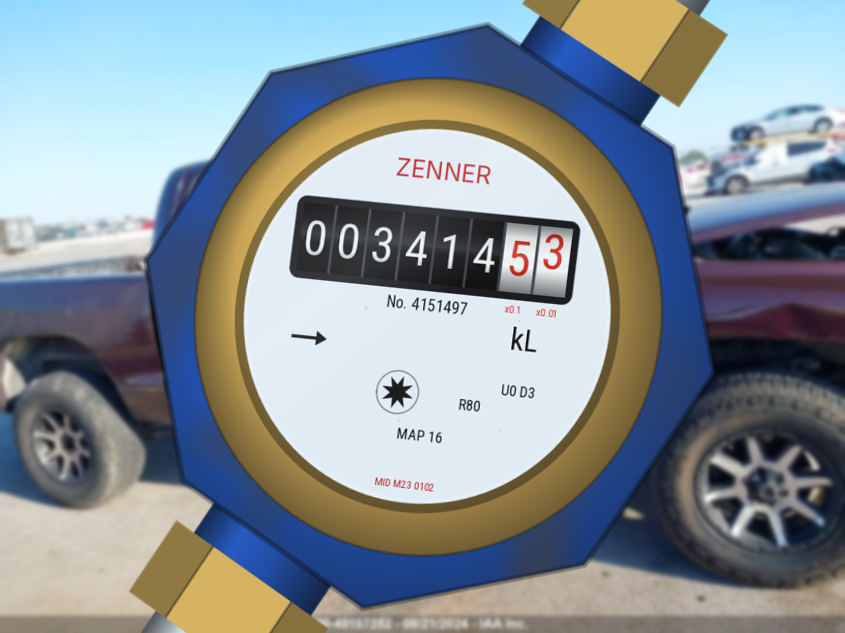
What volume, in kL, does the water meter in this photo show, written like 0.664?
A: 3414.53
